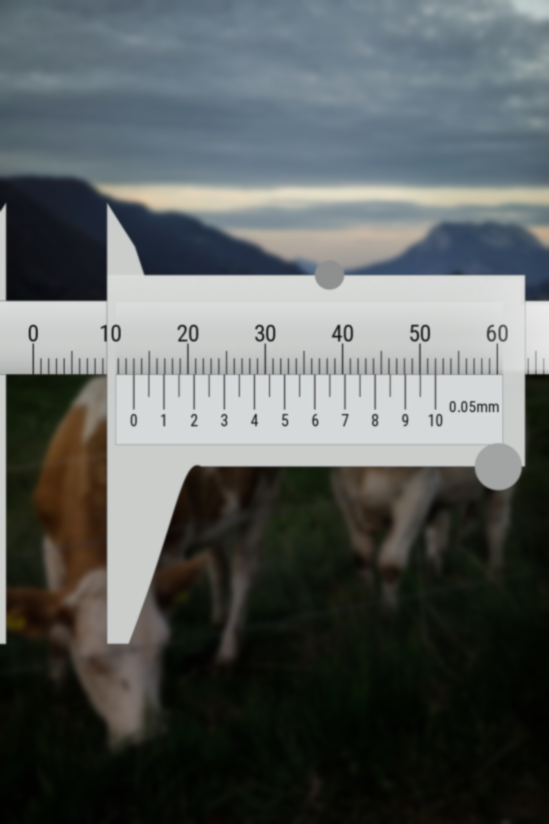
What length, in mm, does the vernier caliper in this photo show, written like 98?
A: 13.0
